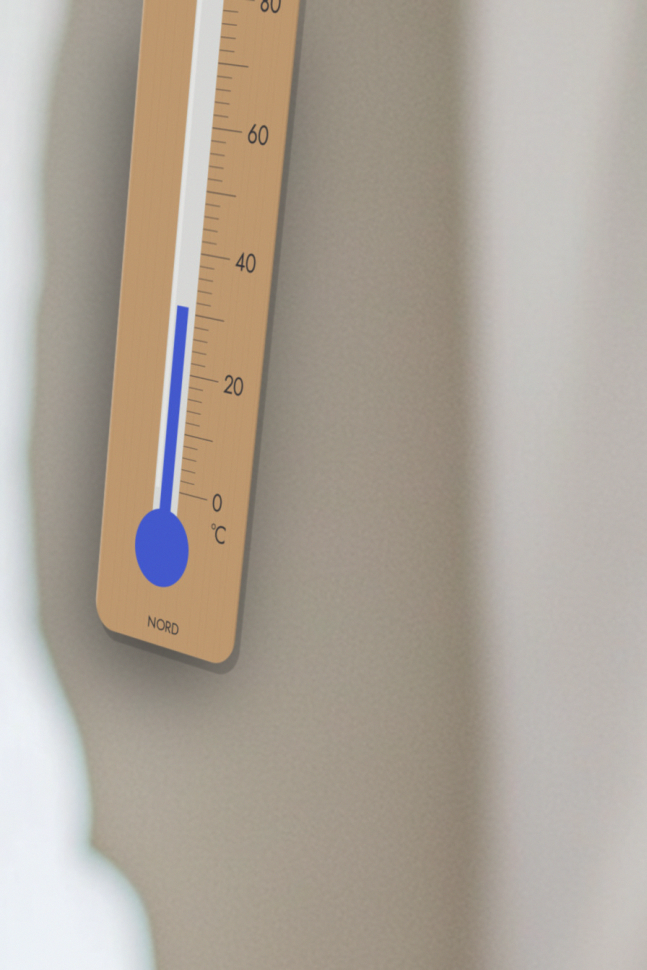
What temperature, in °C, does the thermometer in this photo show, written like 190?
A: 31
